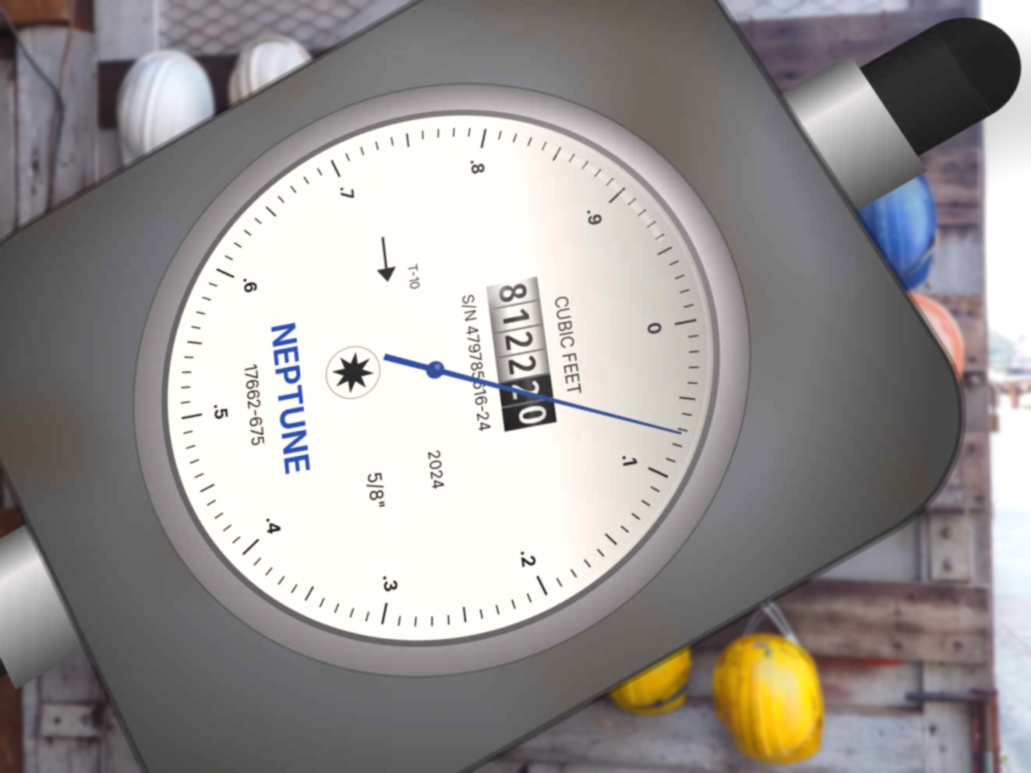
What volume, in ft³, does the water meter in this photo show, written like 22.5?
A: 812220.07
